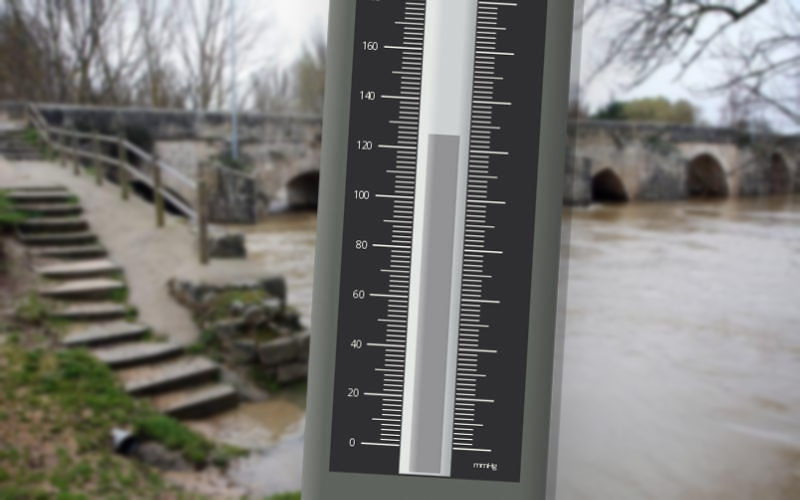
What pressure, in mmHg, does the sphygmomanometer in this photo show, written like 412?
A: 126
